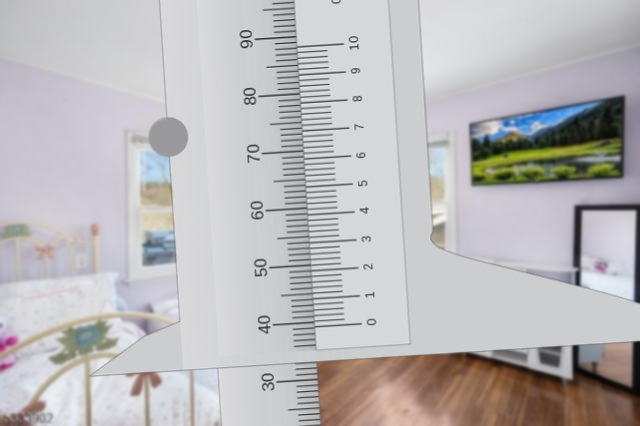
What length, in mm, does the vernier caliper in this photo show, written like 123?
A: 39.2
